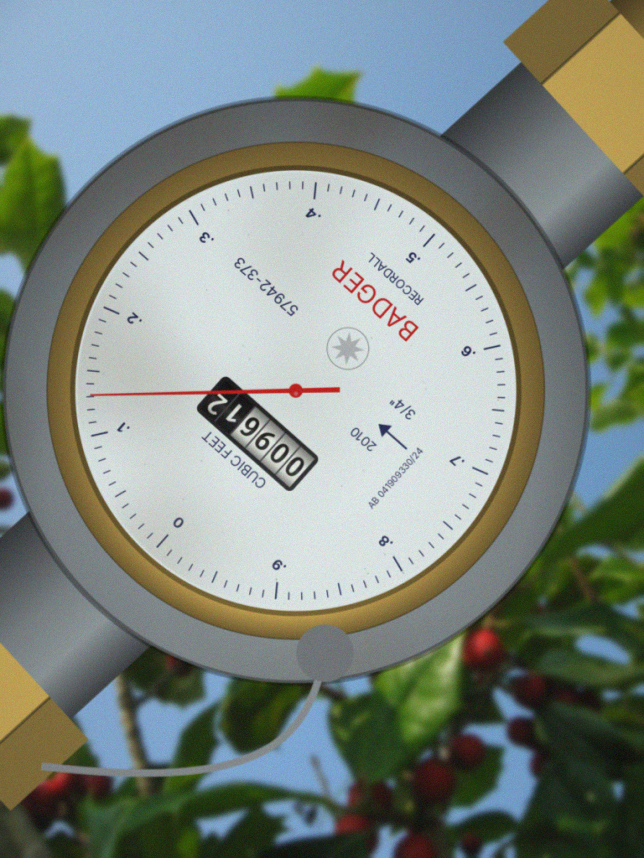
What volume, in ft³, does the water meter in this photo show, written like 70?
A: 9612.13
